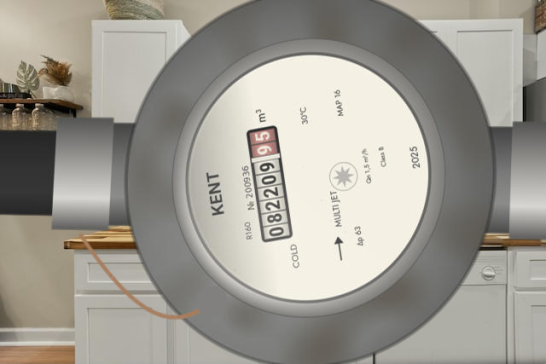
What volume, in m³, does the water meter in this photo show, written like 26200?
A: 82209.95
